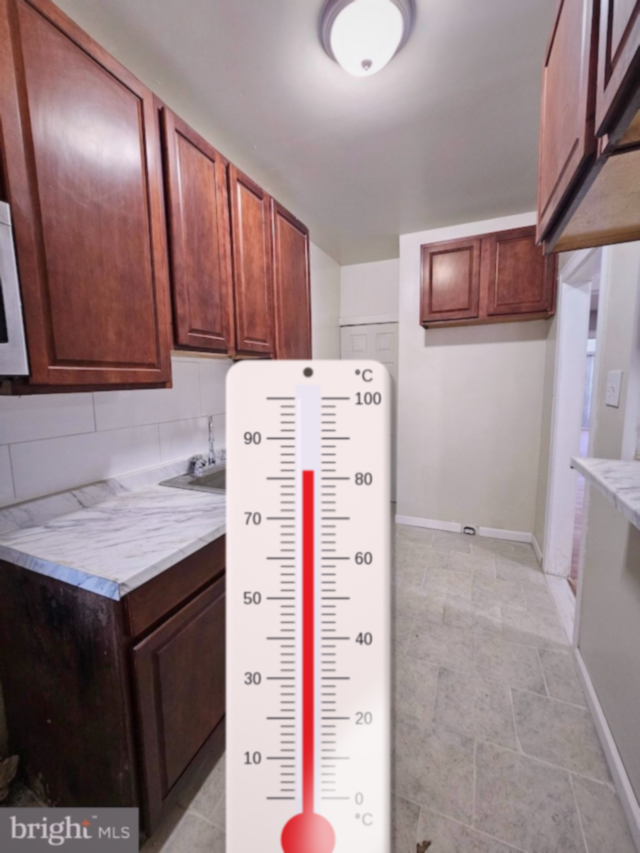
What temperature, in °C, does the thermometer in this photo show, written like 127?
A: 82
